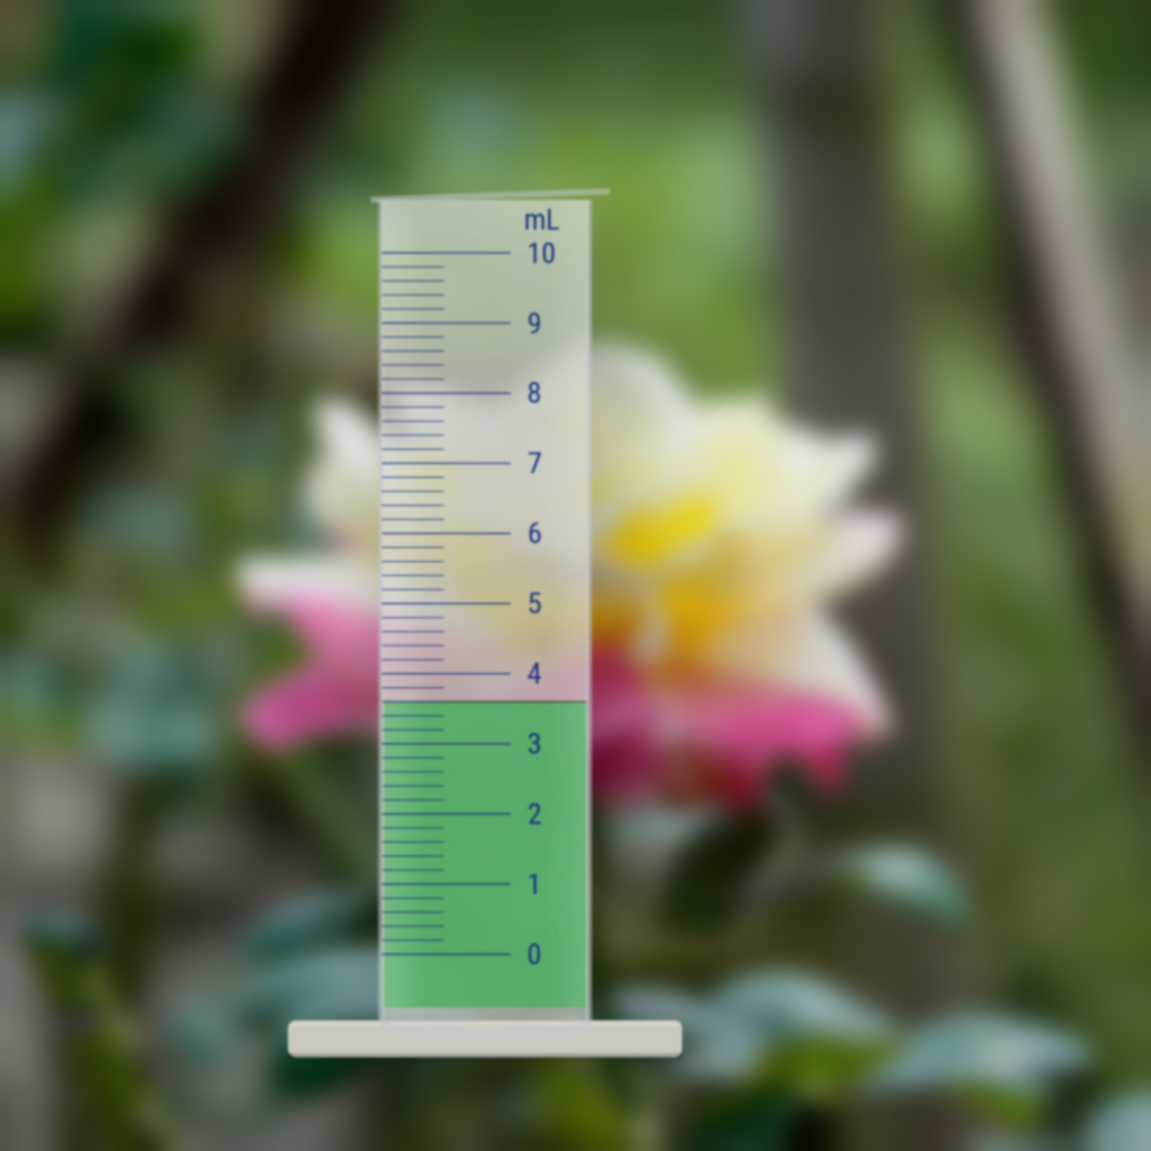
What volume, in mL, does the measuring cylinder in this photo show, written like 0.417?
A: 3.6
